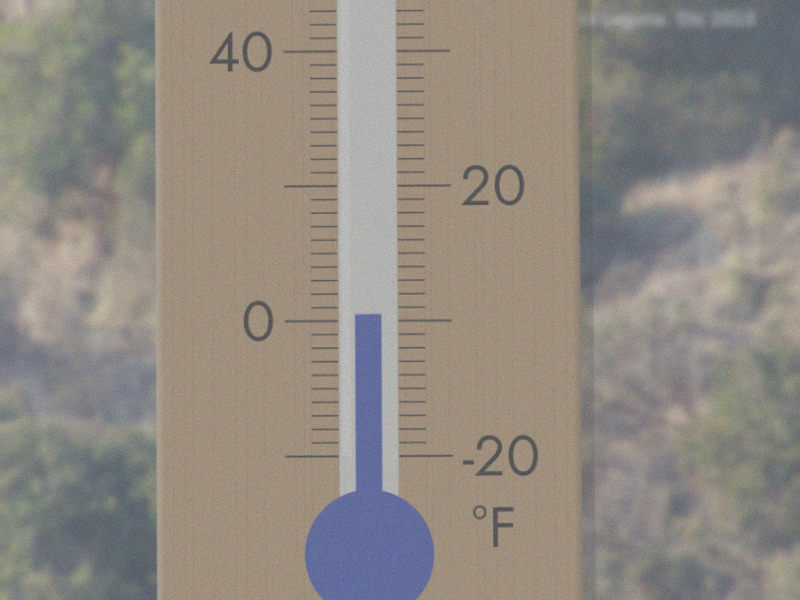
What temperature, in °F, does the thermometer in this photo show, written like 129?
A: 1
